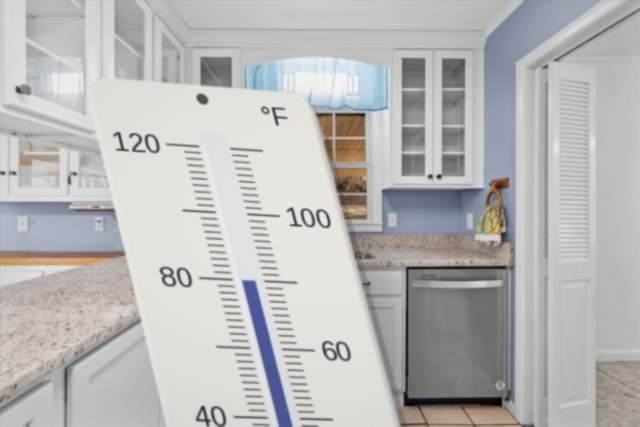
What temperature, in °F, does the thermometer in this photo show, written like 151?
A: 80
